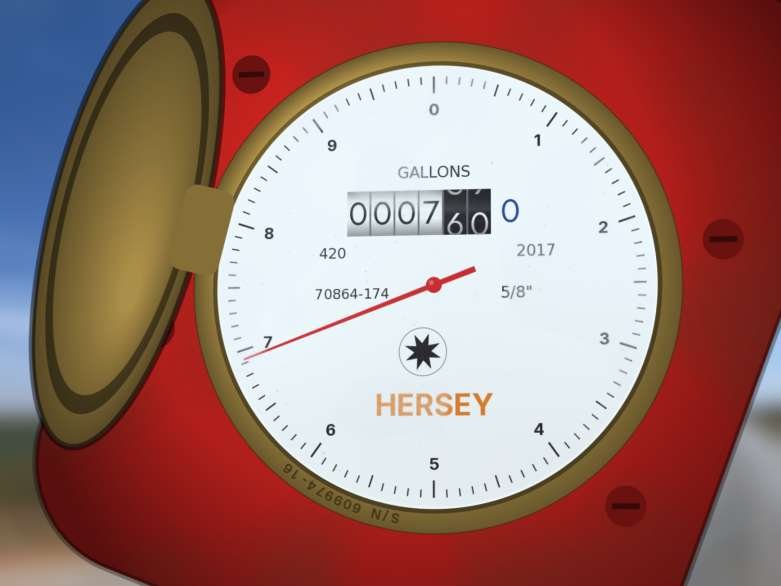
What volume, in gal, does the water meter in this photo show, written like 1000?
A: 7596.9
